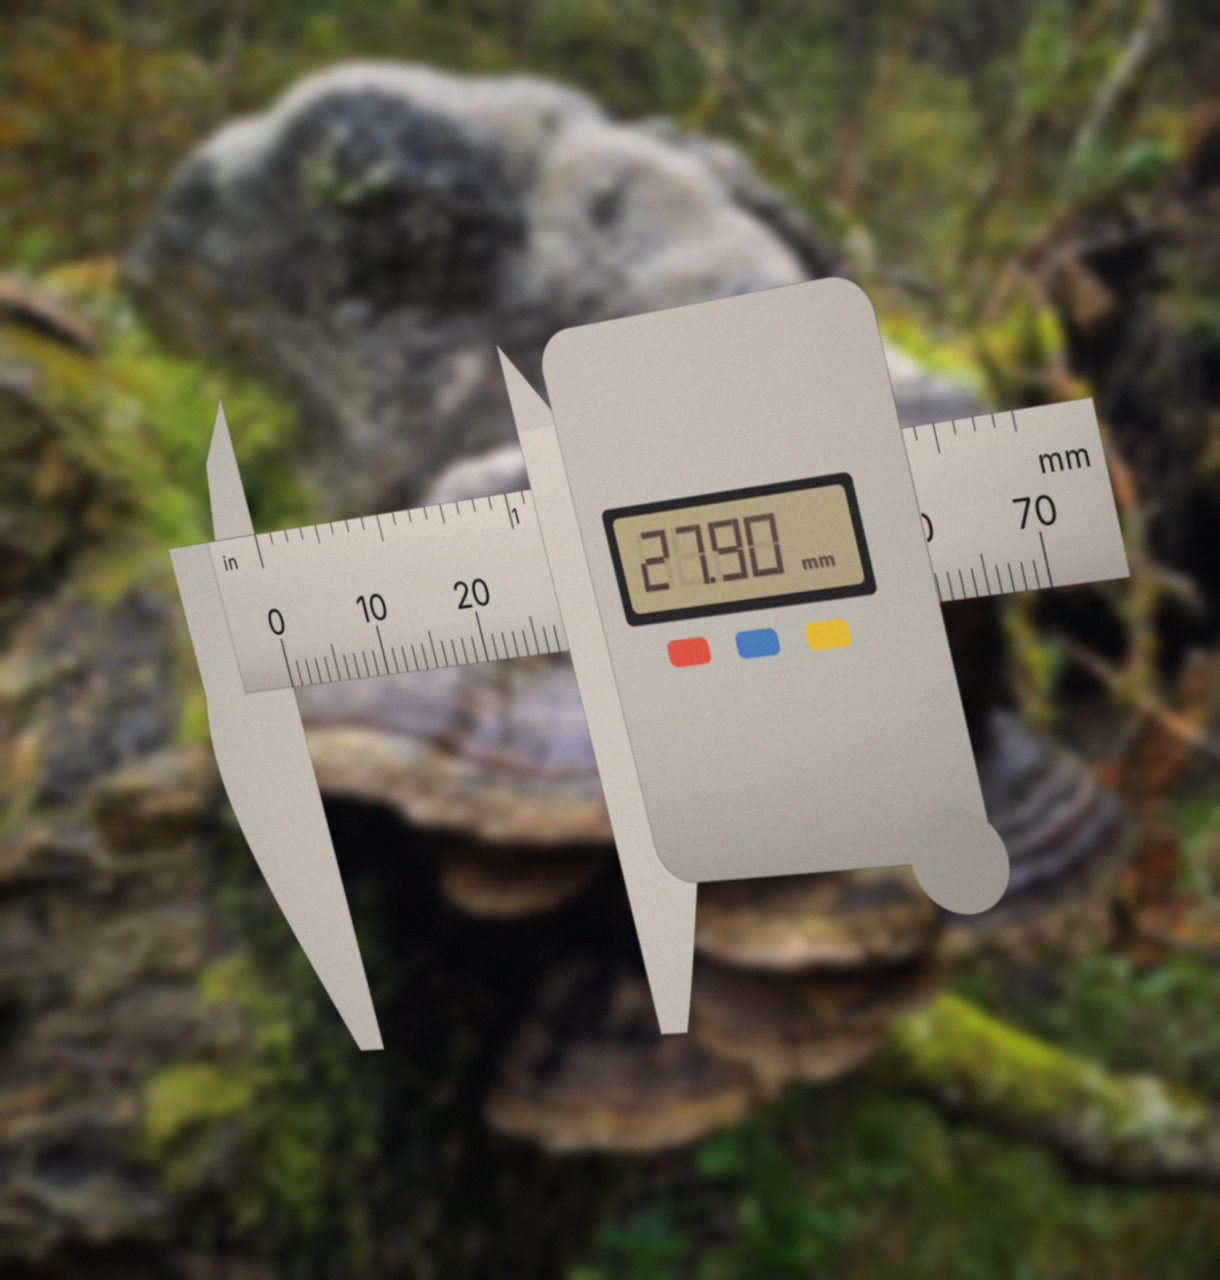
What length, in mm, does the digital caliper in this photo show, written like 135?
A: 27.90
